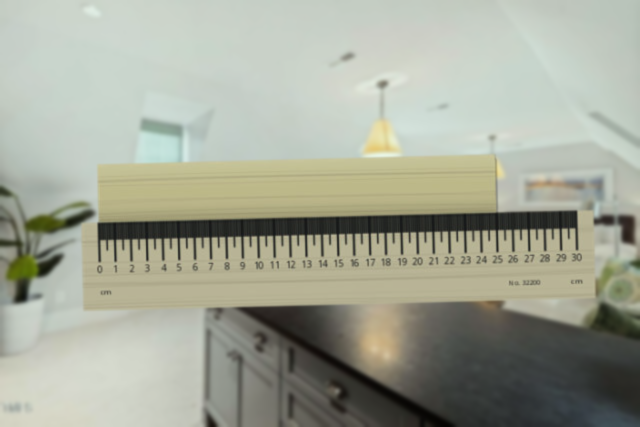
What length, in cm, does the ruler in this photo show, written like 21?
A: 25
